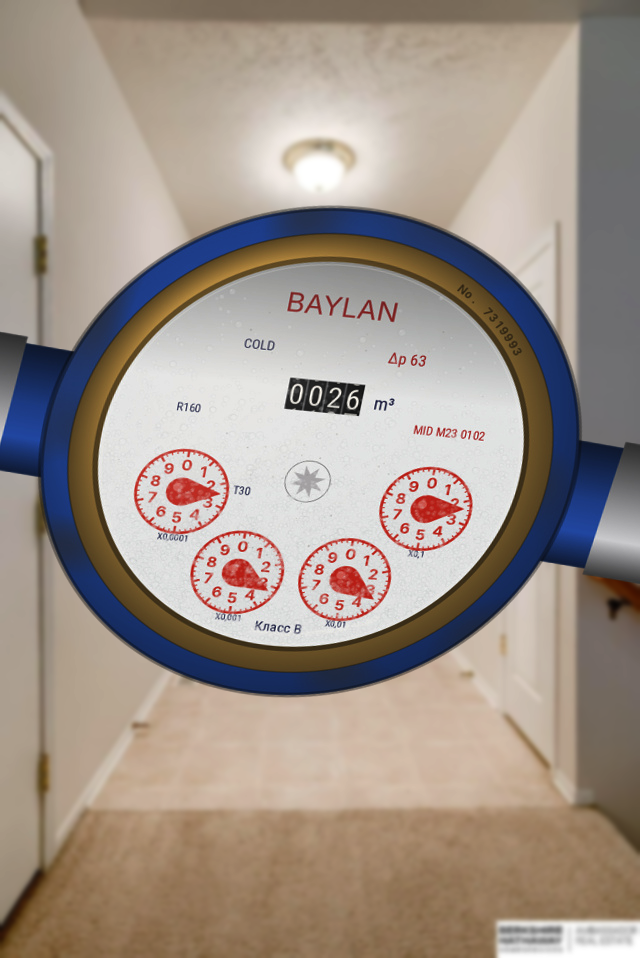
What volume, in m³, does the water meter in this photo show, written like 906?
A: 26.2332
